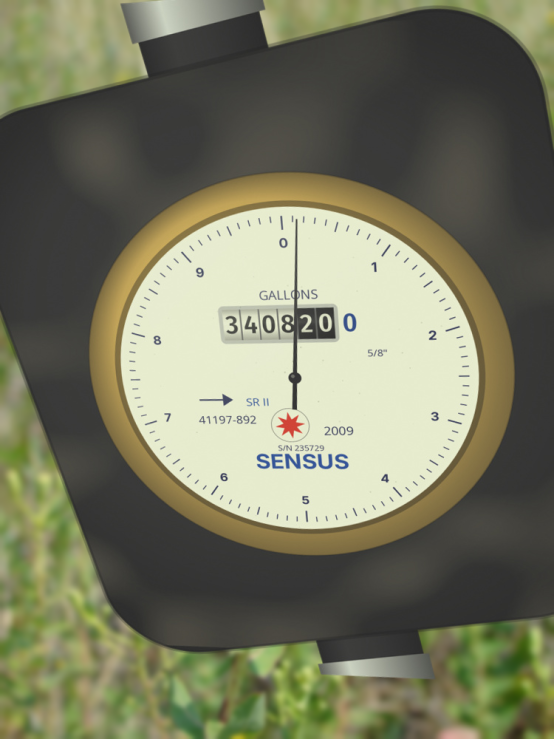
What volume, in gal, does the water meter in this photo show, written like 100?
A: 3408200.1
